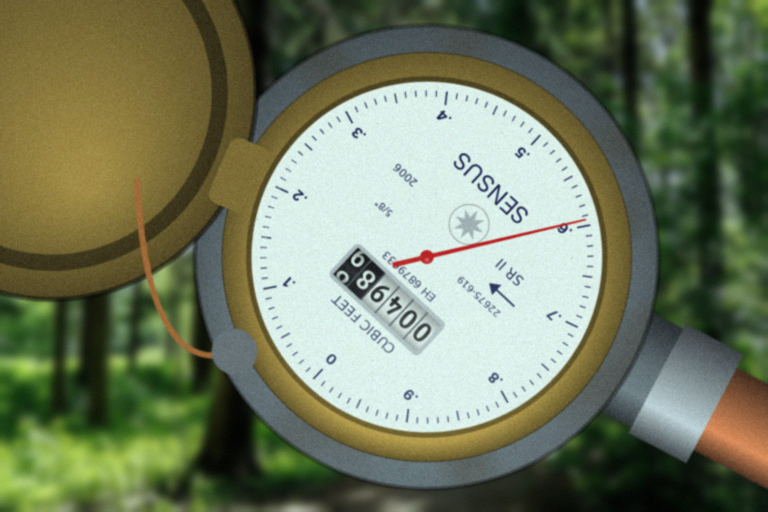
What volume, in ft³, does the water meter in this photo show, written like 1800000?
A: 4988.59
